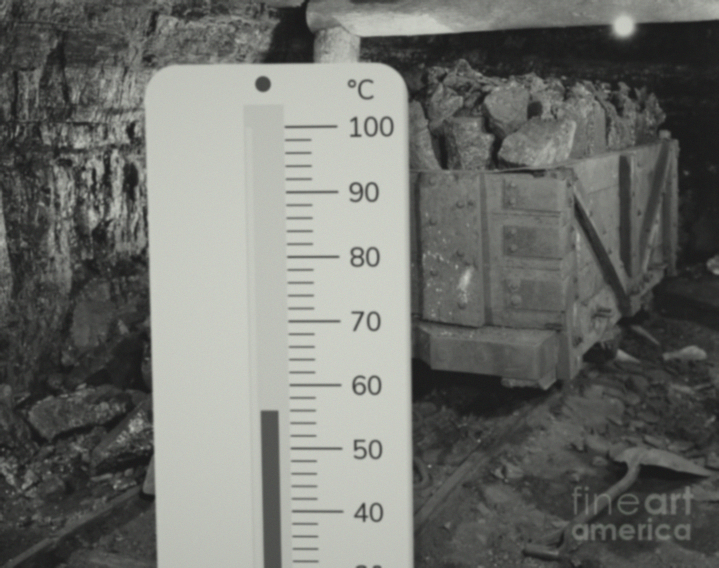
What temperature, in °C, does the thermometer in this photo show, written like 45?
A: 56
